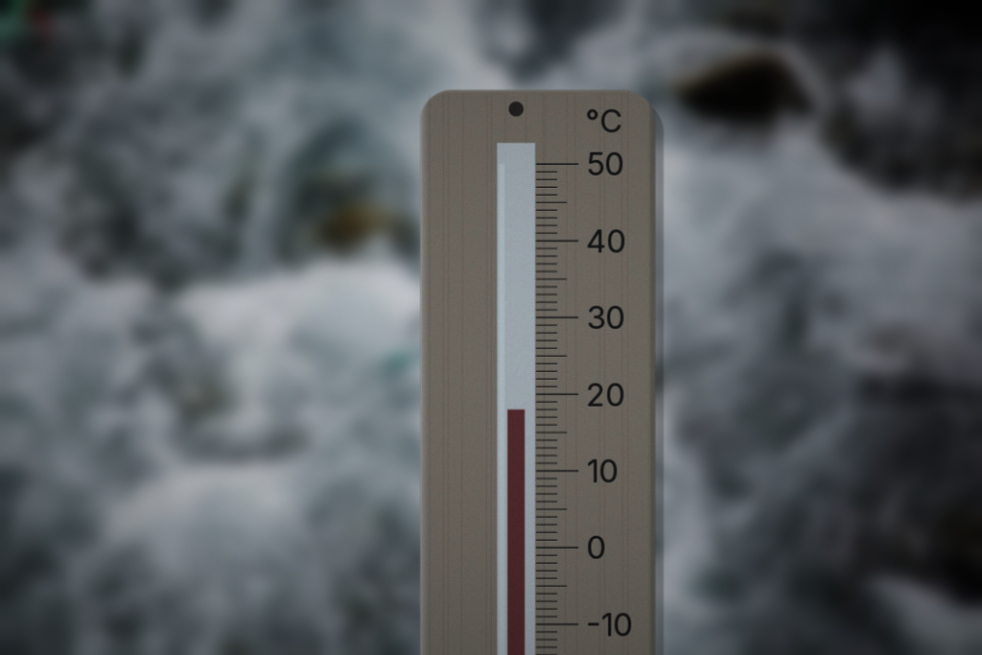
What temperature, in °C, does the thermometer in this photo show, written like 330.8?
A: 18
